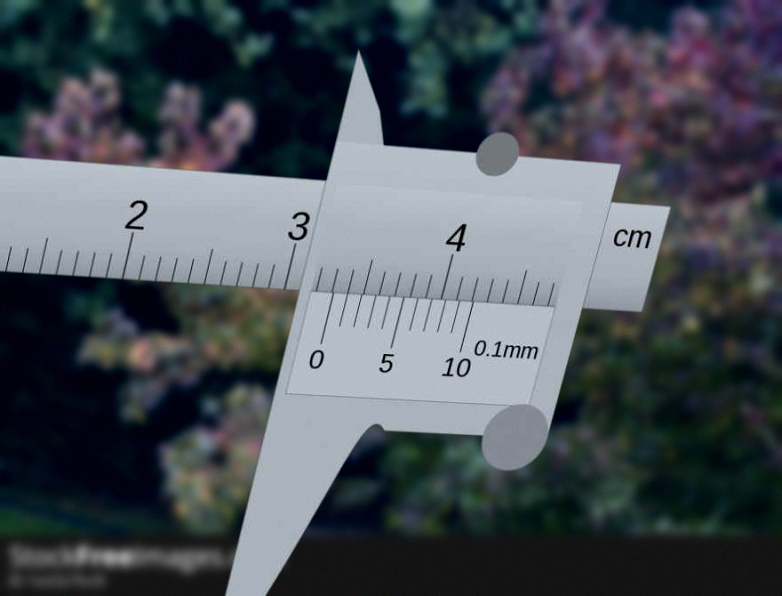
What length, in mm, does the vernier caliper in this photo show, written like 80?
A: 33.1
